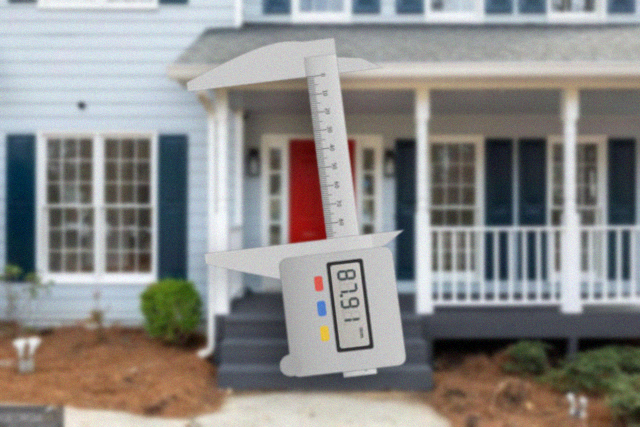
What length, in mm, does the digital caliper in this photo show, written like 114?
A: 87.91
